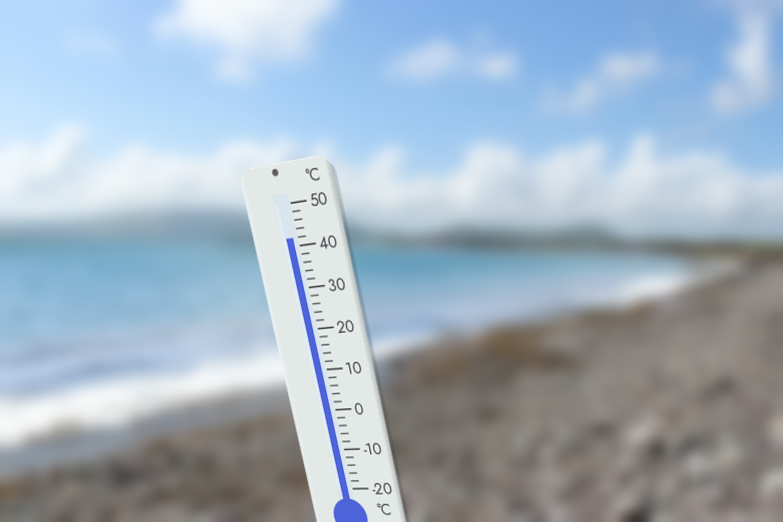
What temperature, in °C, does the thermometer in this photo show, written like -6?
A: 42
